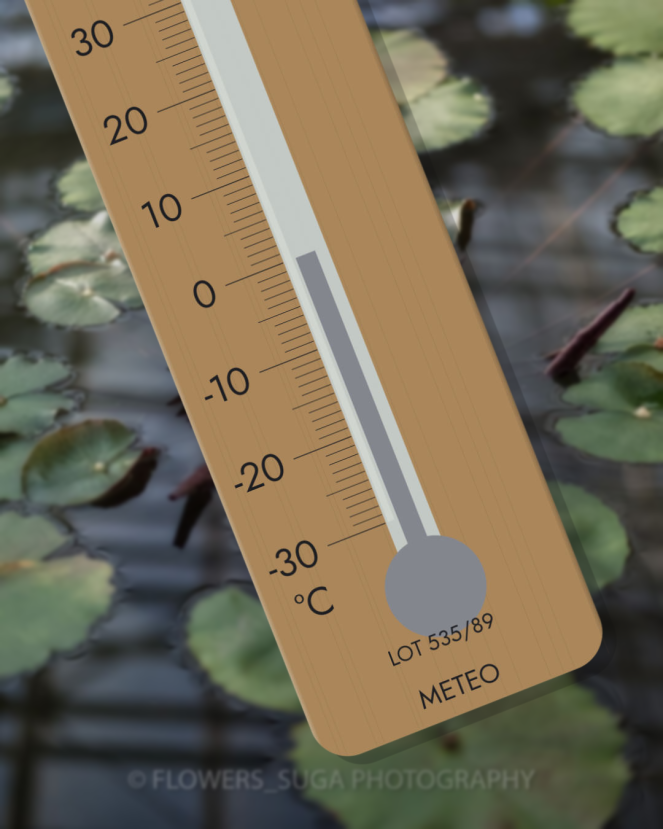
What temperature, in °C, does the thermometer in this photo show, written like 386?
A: 0
